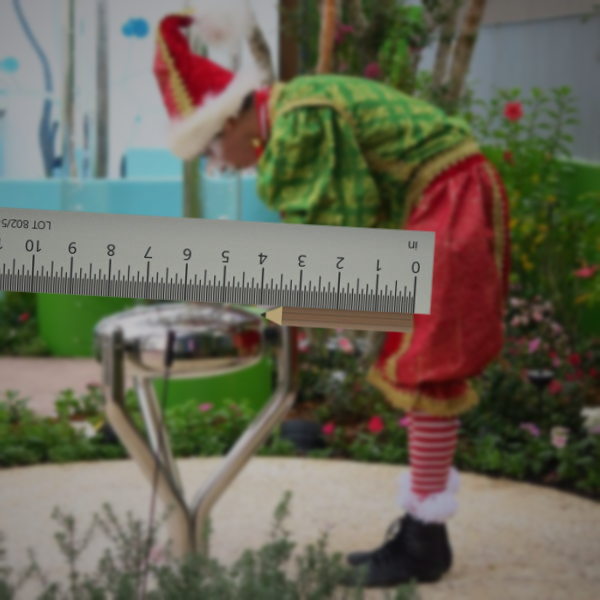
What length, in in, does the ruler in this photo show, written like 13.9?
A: 4
